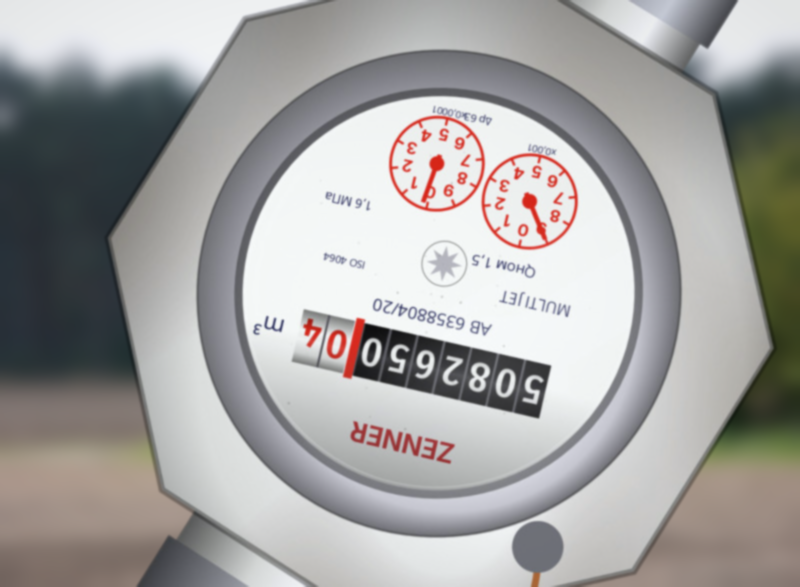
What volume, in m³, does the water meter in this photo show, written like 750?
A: 5082650.0390
